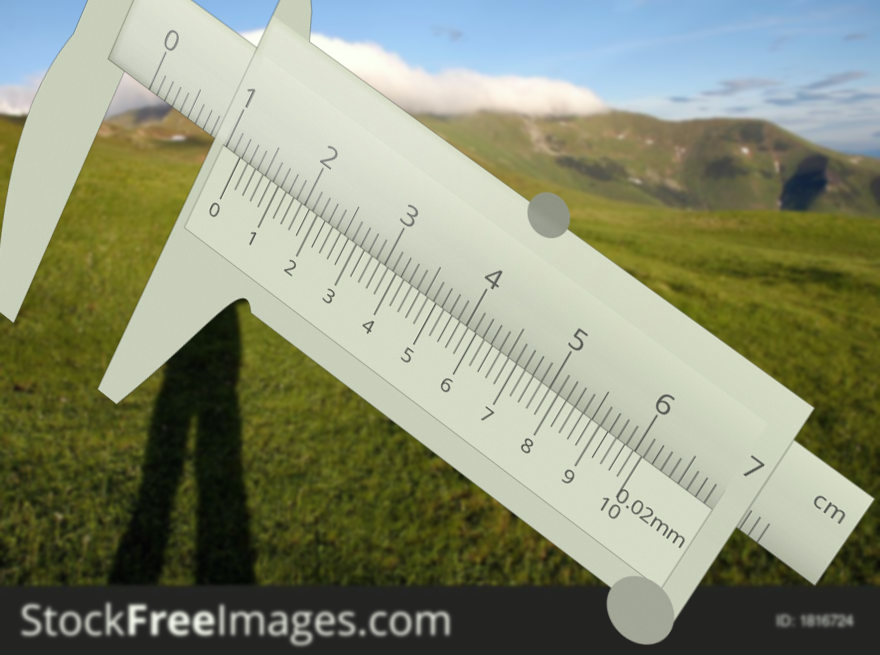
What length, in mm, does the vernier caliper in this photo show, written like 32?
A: 11.8
